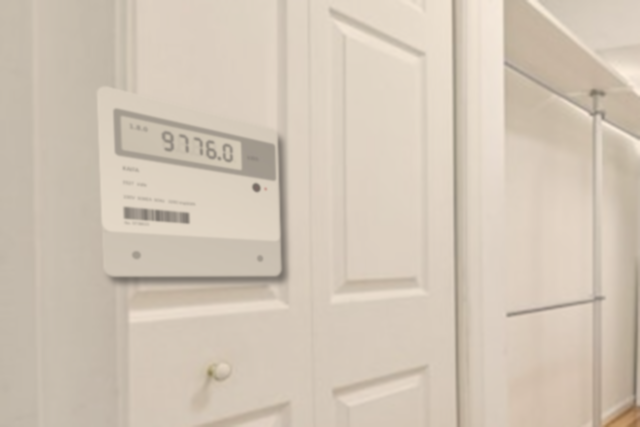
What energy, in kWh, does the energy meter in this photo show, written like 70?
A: 9776.0
